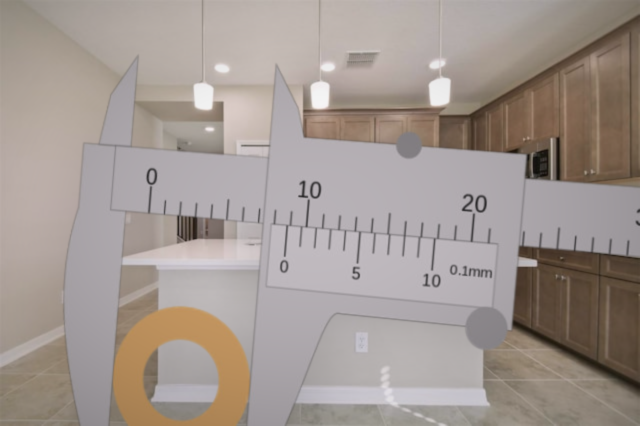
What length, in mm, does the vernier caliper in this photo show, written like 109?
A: 8.8
